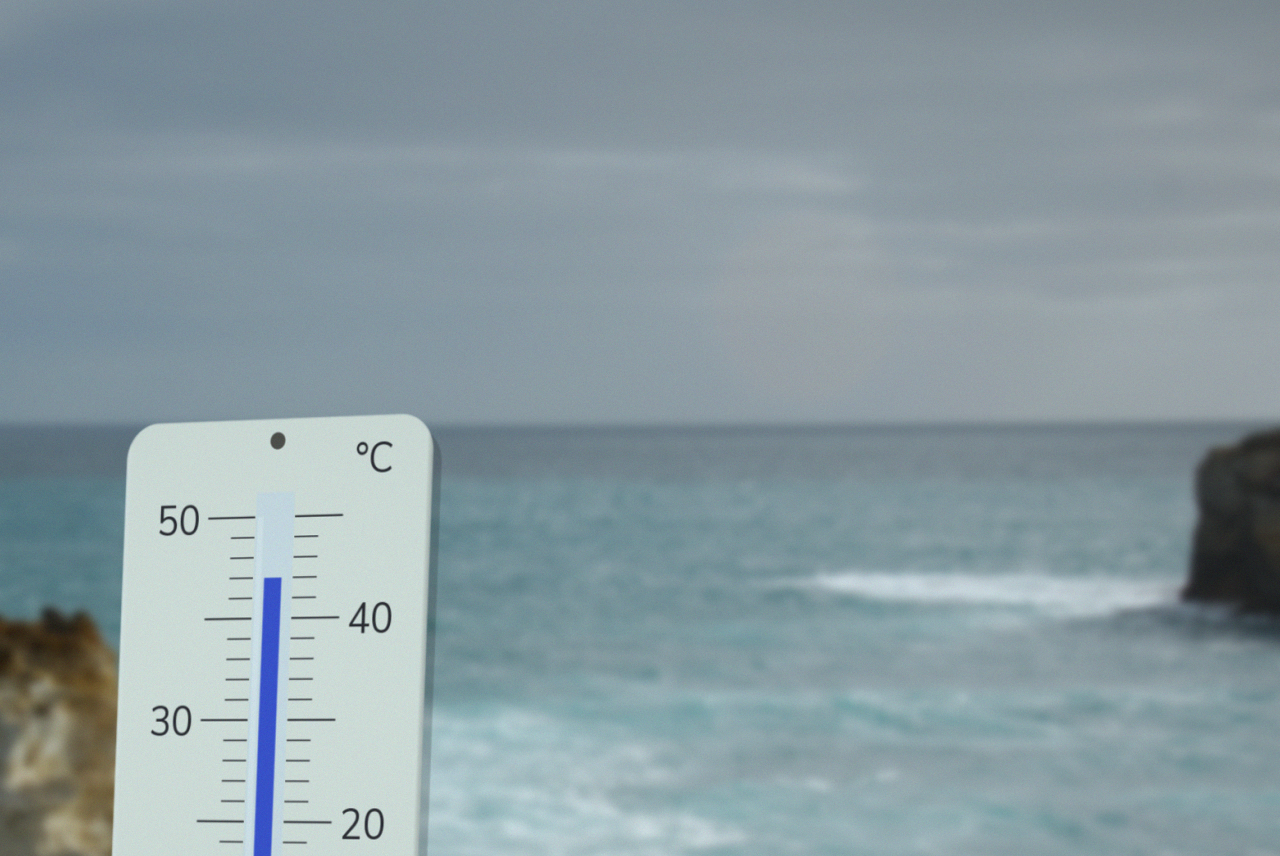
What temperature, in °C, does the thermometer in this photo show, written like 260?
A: 44
